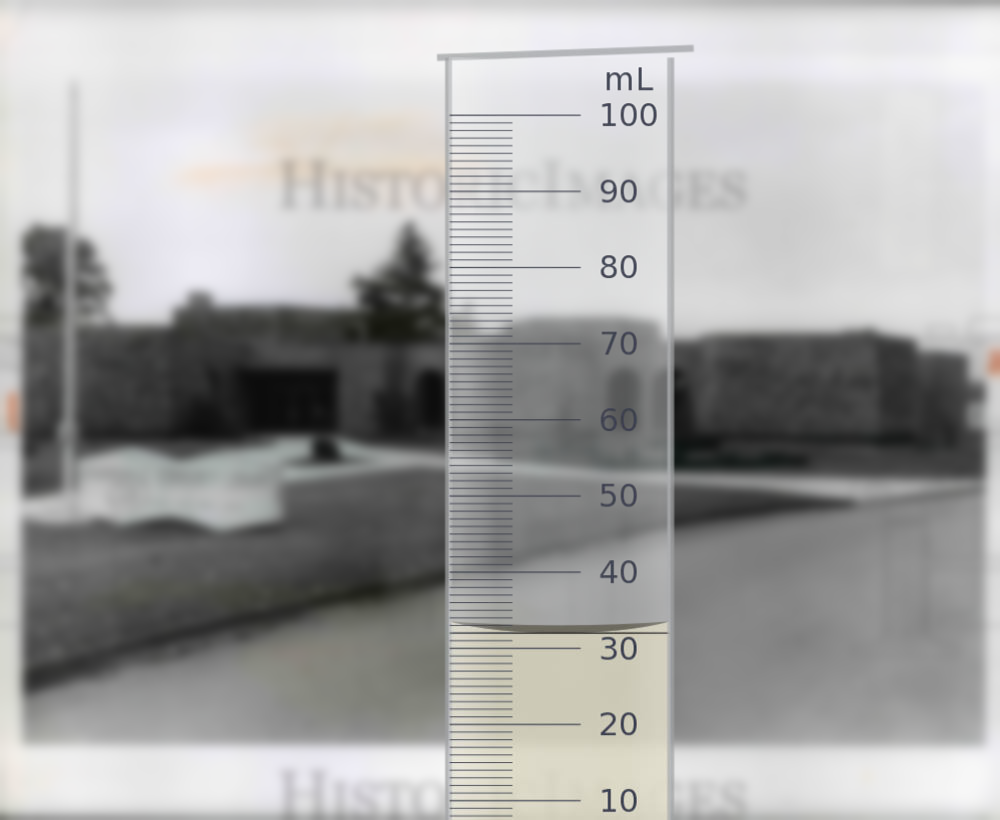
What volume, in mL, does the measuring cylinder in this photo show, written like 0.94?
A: 32
